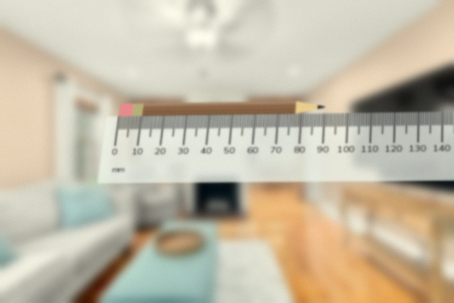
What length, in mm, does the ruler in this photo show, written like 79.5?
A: 90
